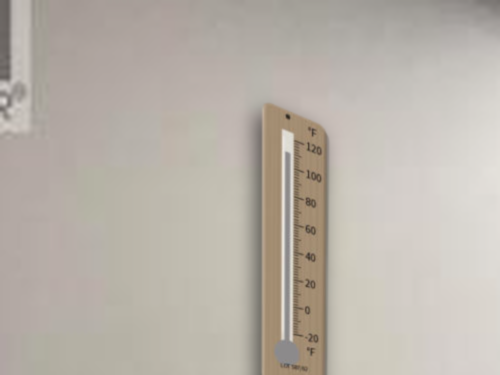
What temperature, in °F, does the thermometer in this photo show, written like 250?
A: 110
